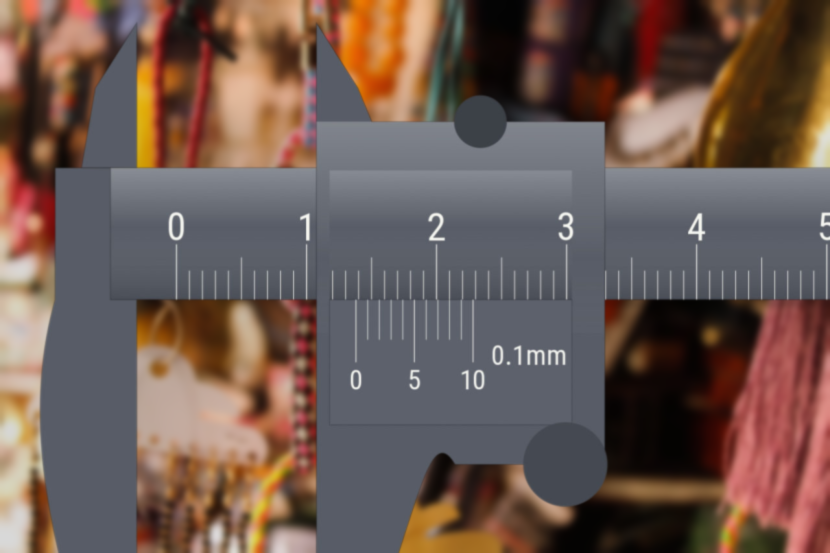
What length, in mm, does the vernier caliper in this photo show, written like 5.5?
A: 13.8
